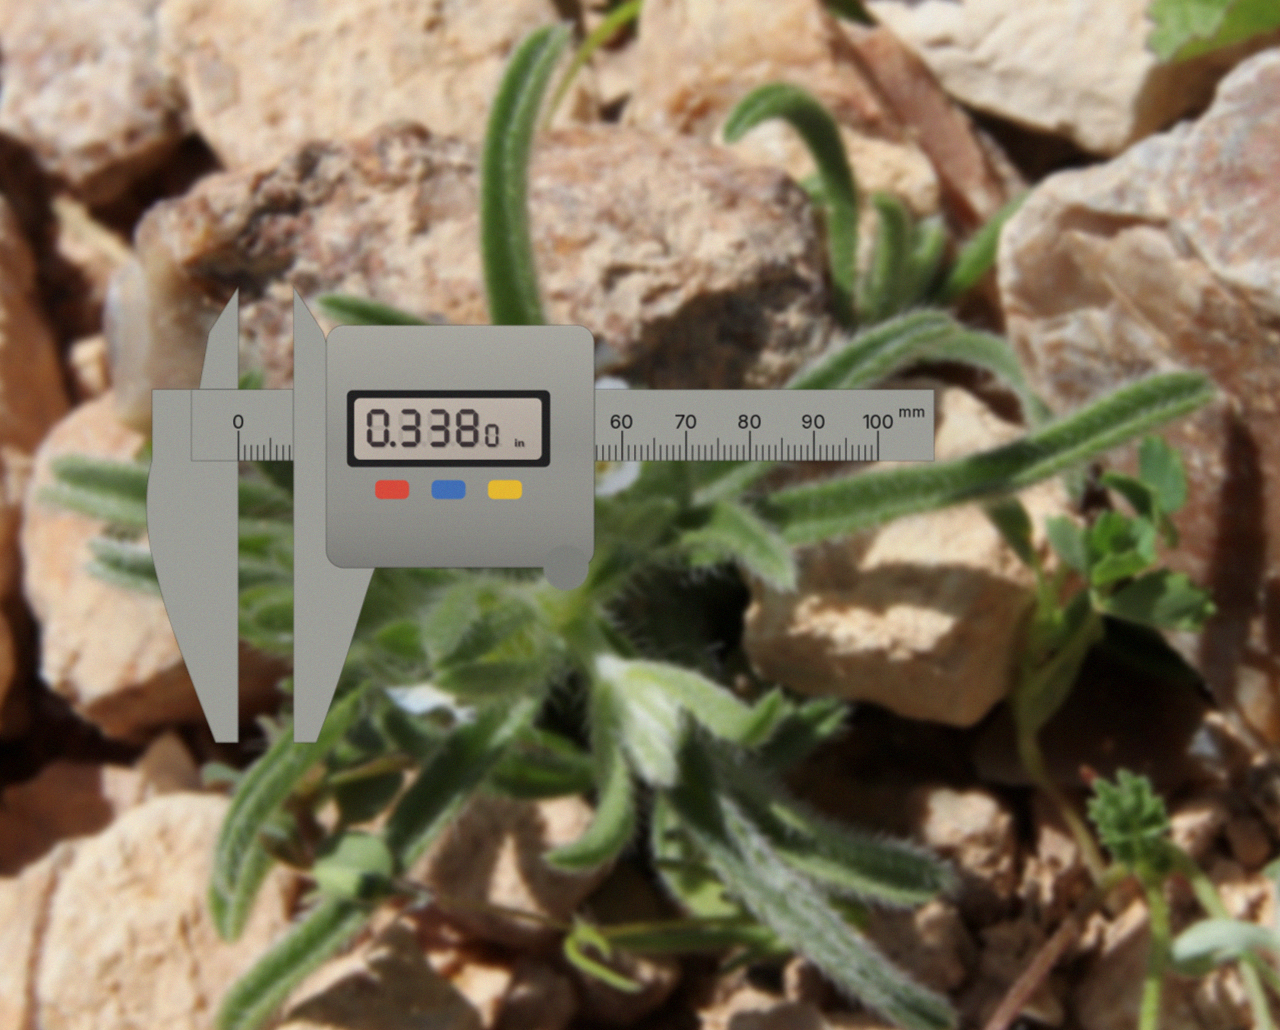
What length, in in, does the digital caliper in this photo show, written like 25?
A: 0.3380
